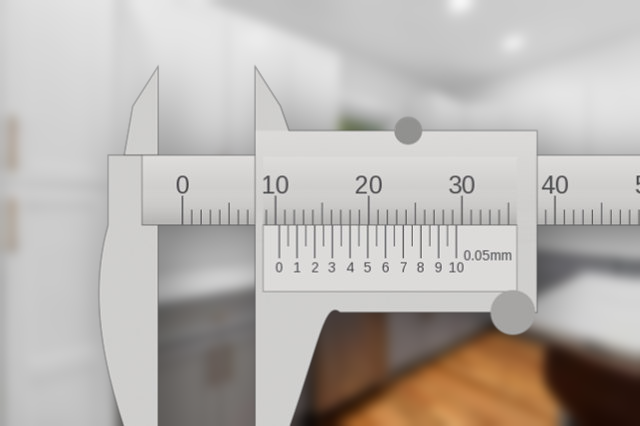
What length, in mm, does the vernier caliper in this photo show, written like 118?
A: 10.4
